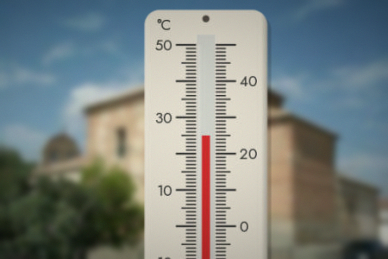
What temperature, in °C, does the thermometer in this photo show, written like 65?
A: 25
